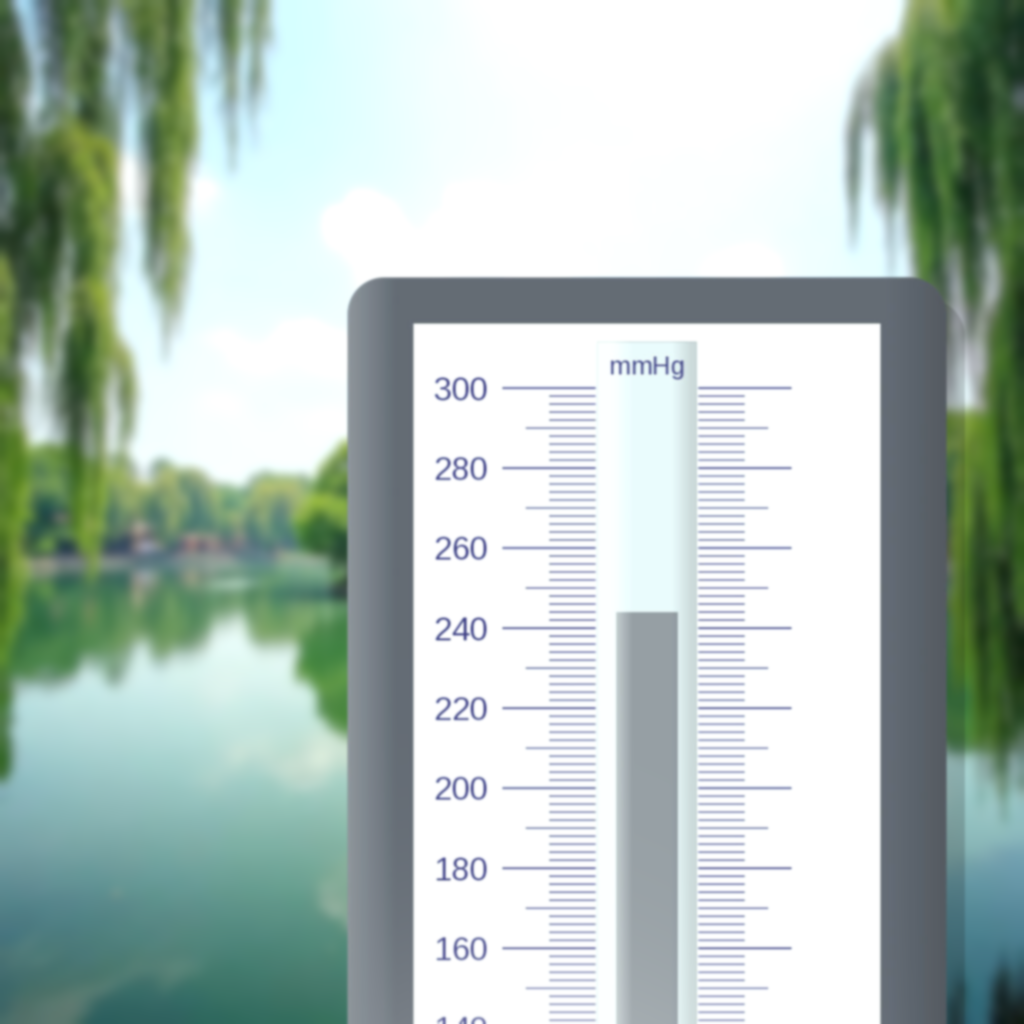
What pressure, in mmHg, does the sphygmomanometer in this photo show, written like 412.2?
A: 244
